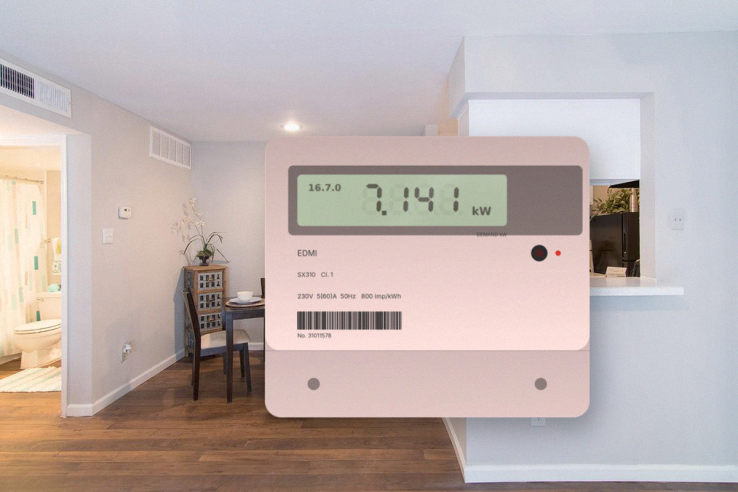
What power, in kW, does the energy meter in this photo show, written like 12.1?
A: 7.141
